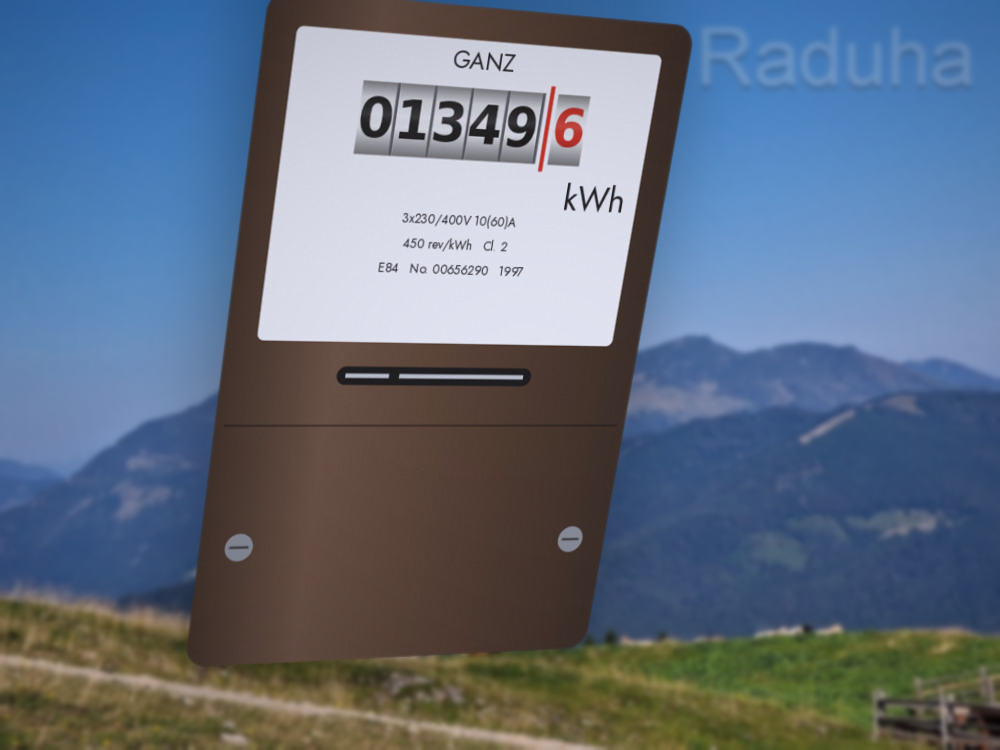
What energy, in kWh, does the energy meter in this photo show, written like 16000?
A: 1349.6
